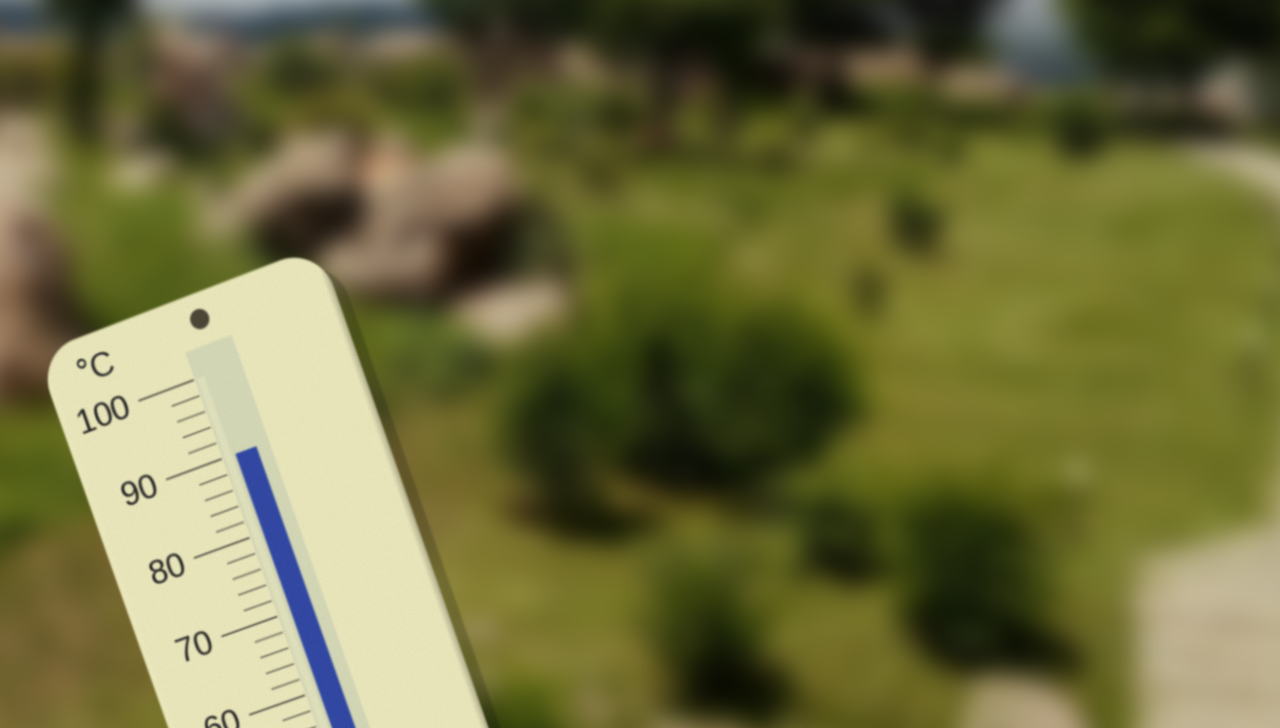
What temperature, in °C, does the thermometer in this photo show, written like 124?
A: 90
